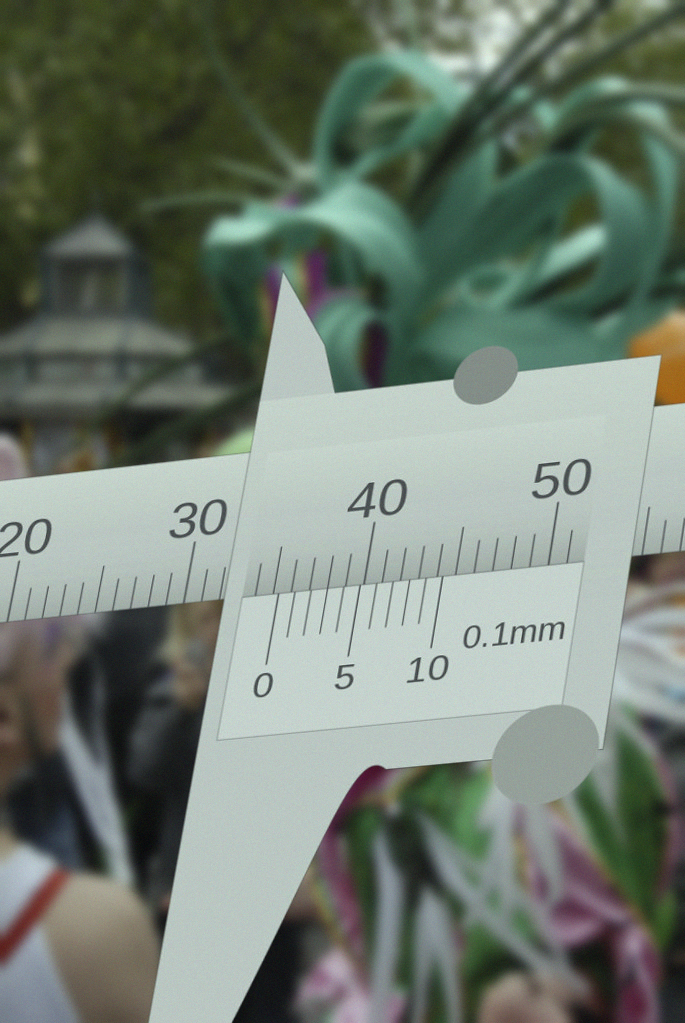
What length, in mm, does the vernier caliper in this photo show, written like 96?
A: 35.3
